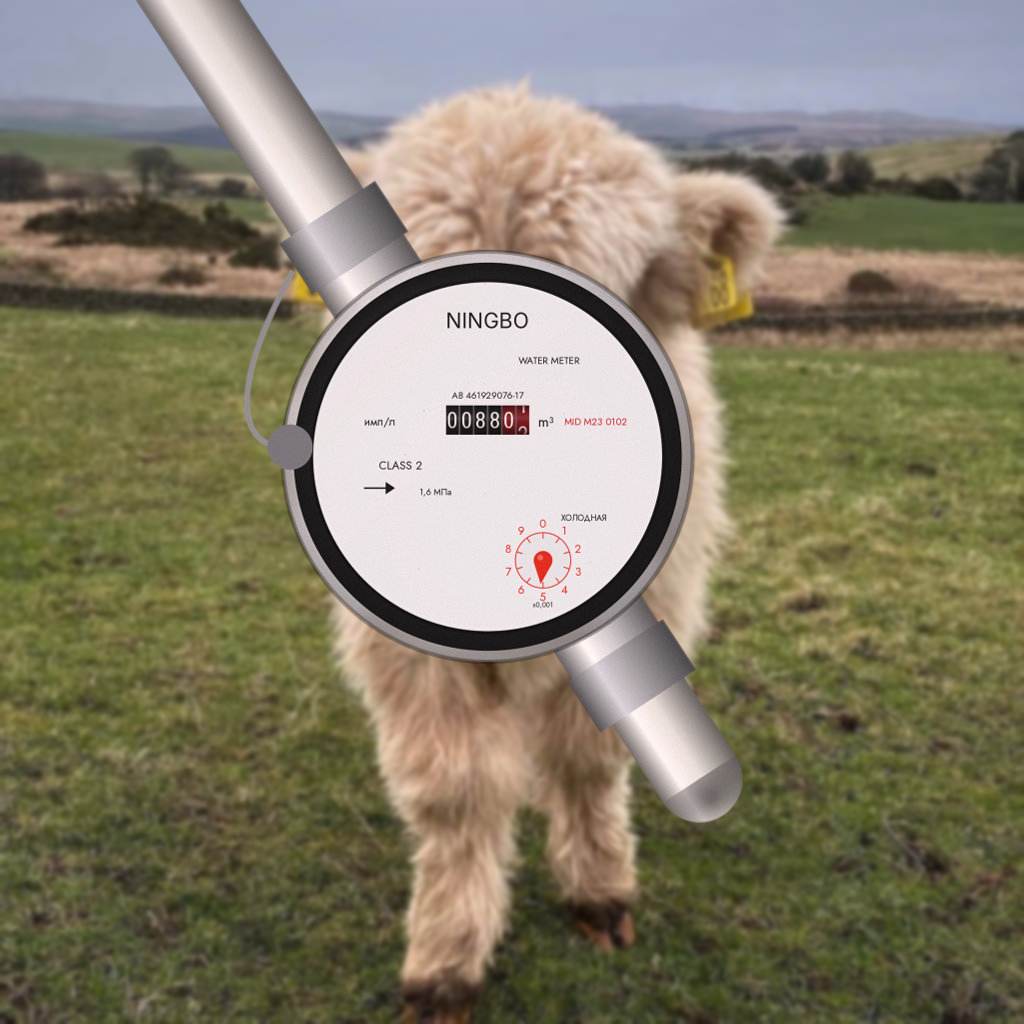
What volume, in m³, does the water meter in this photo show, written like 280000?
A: 88.015
